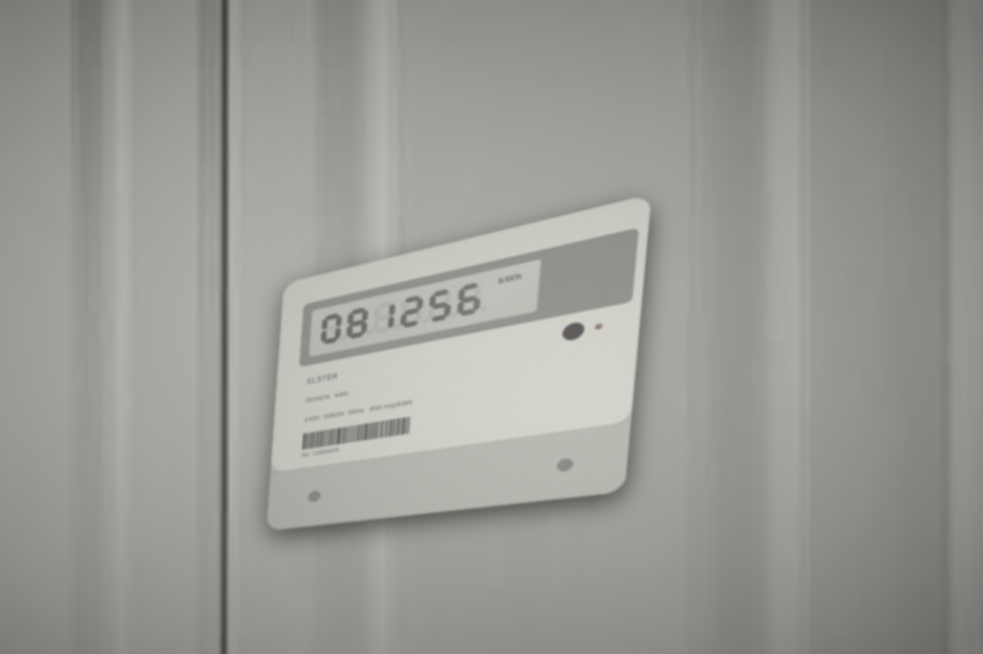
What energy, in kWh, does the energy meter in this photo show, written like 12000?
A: 81256
